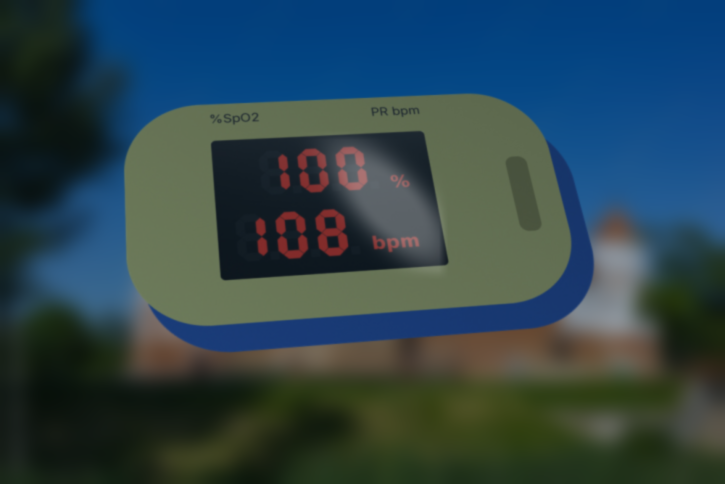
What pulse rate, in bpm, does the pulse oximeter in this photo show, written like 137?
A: 108
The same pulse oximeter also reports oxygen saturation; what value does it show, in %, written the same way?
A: 100
